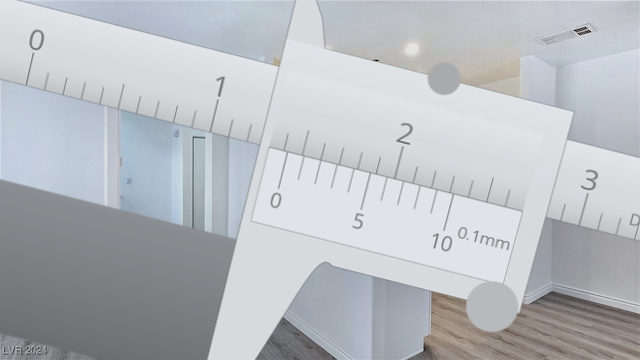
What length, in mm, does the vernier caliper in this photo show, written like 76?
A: 14.2
